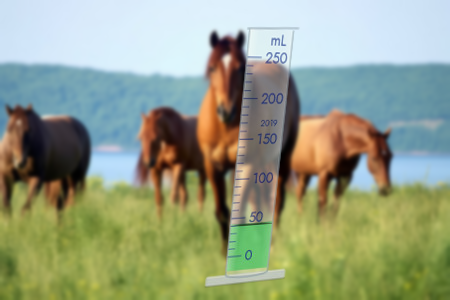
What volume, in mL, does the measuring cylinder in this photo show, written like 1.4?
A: 40
